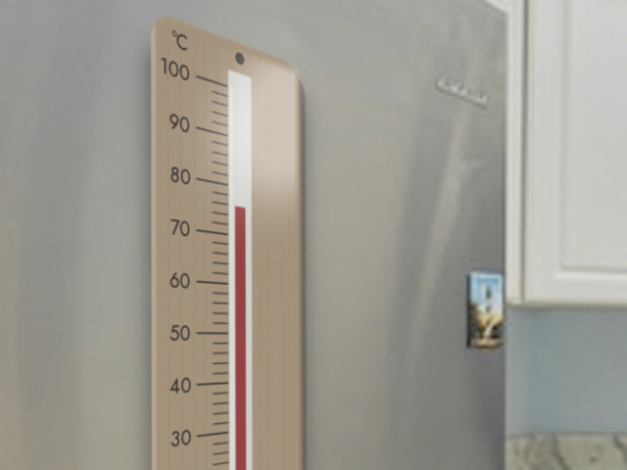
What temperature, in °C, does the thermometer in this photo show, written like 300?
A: 76
